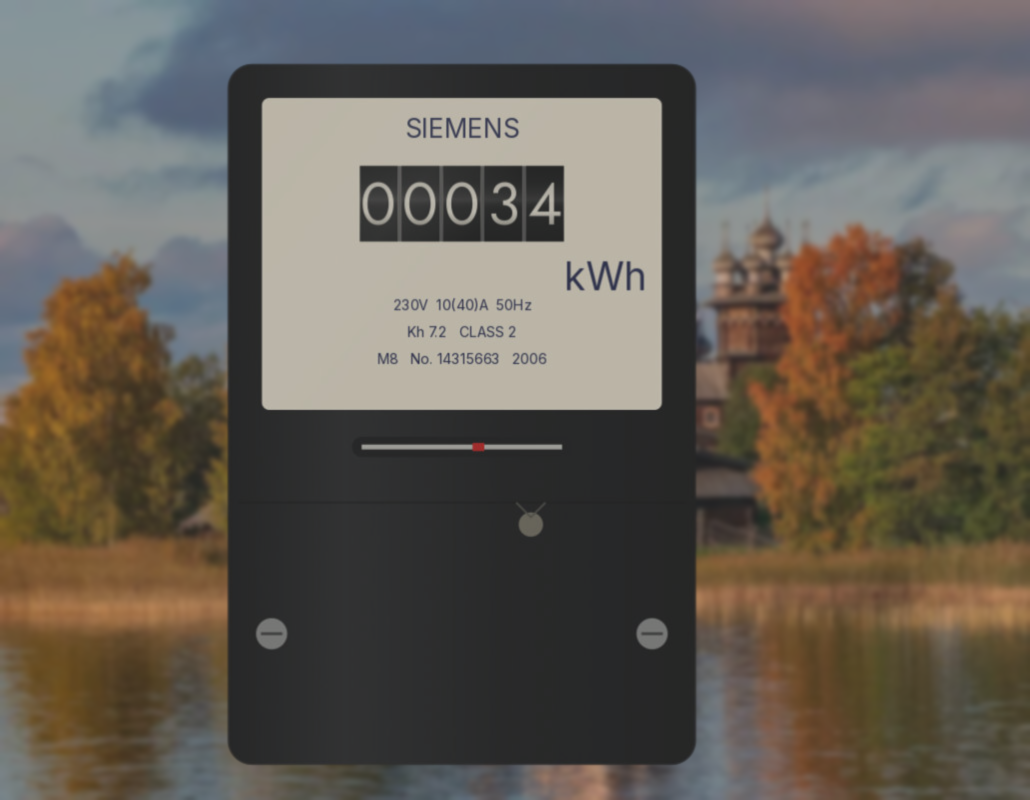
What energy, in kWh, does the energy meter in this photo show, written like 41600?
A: 34
